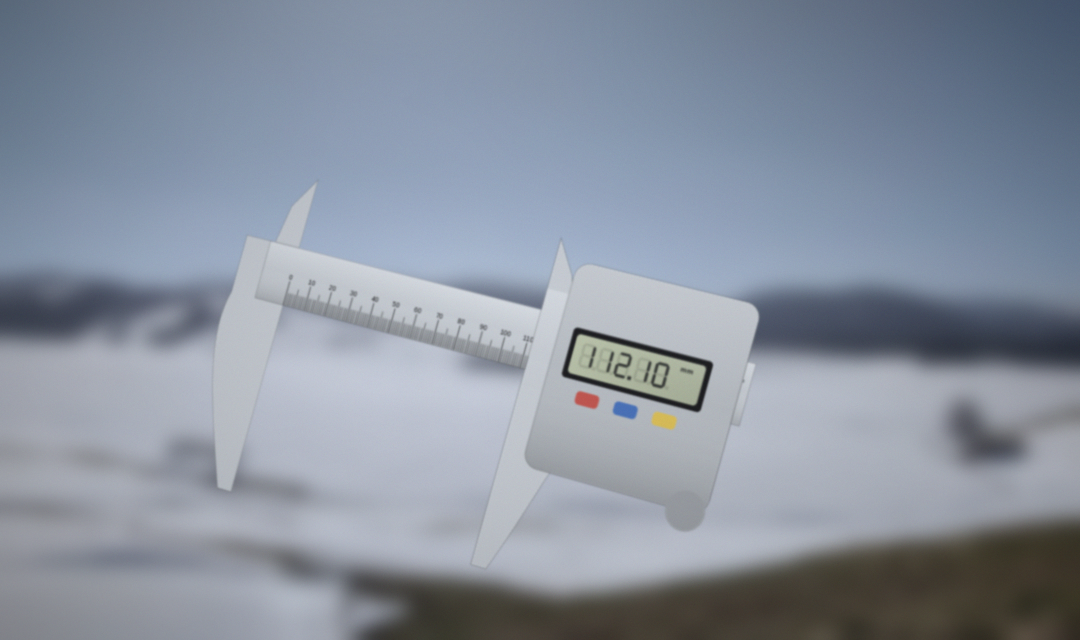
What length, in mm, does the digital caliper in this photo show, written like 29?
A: 112.10
